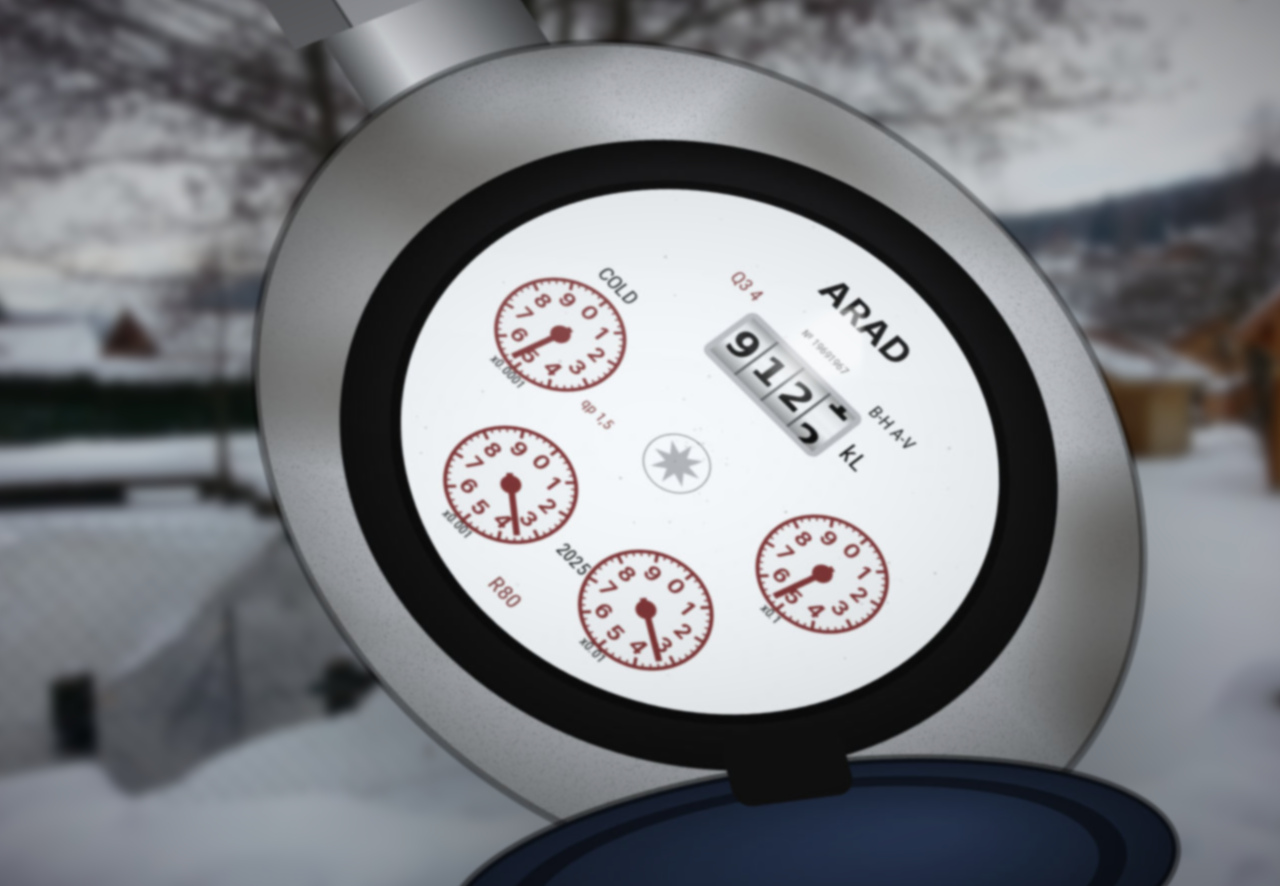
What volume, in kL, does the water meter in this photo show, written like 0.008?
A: 9121.5335
